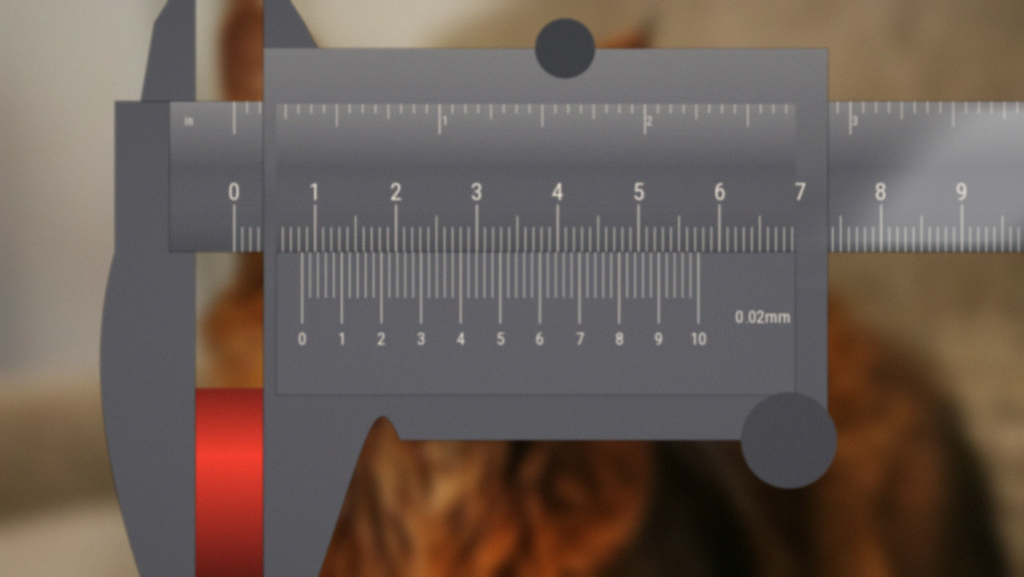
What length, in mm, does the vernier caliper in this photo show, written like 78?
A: 8.4
